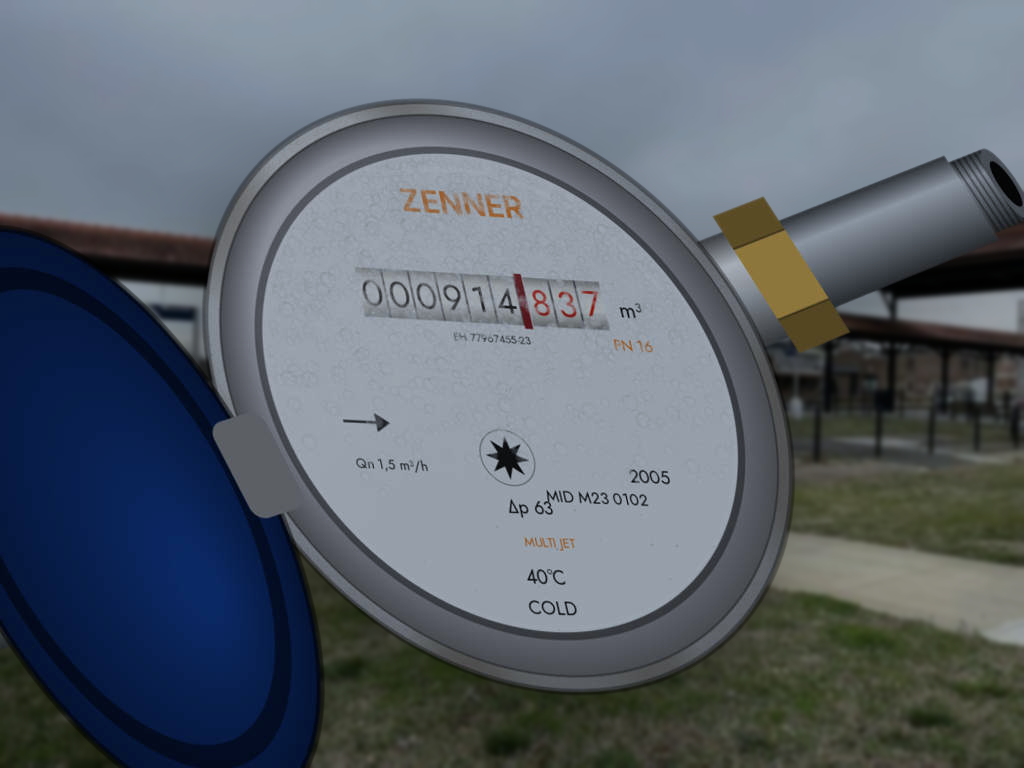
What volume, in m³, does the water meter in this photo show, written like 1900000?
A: 914.837
